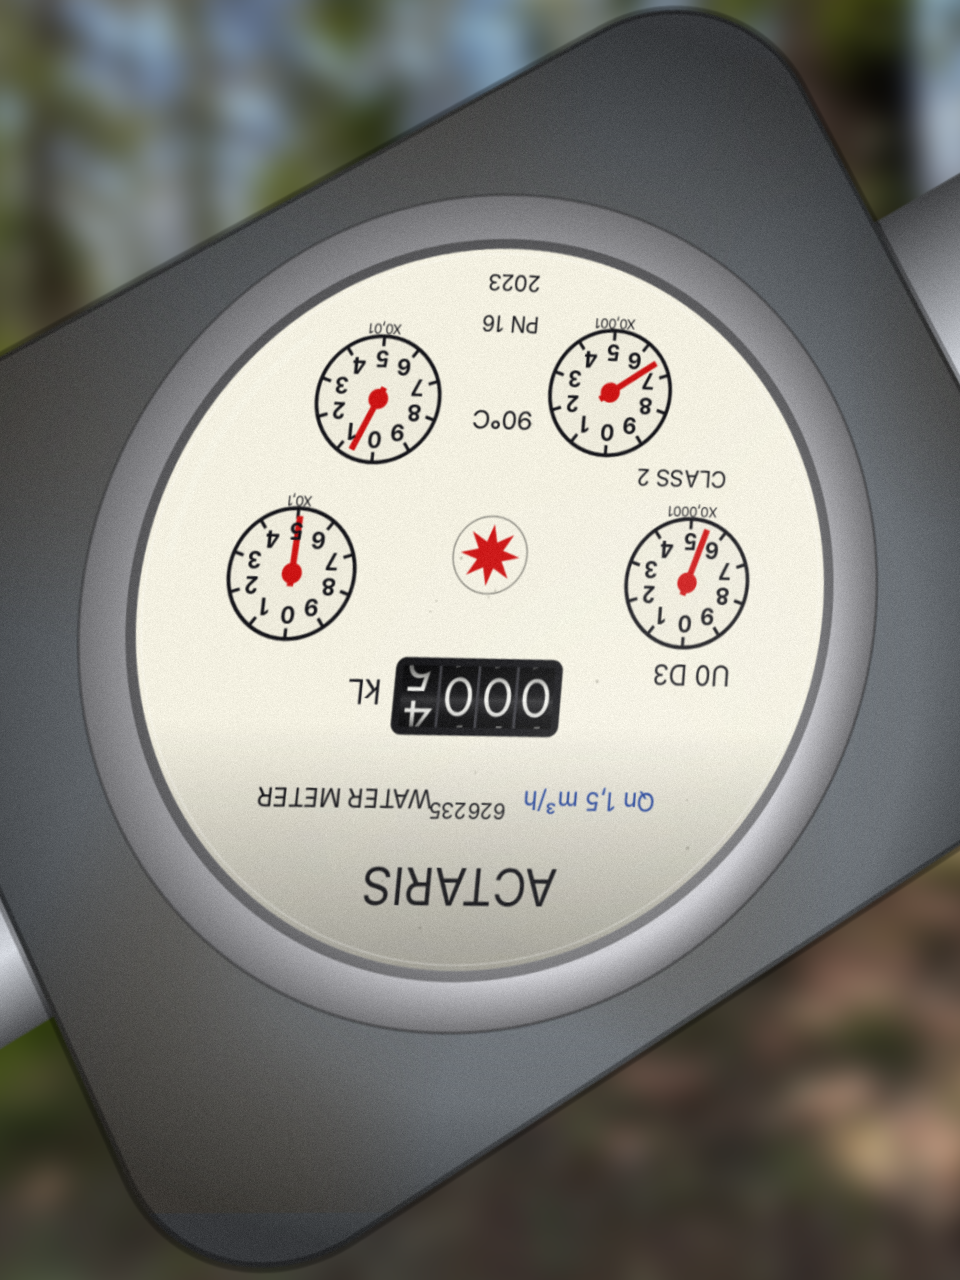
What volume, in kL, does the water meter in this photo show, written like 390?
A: 4.5065
